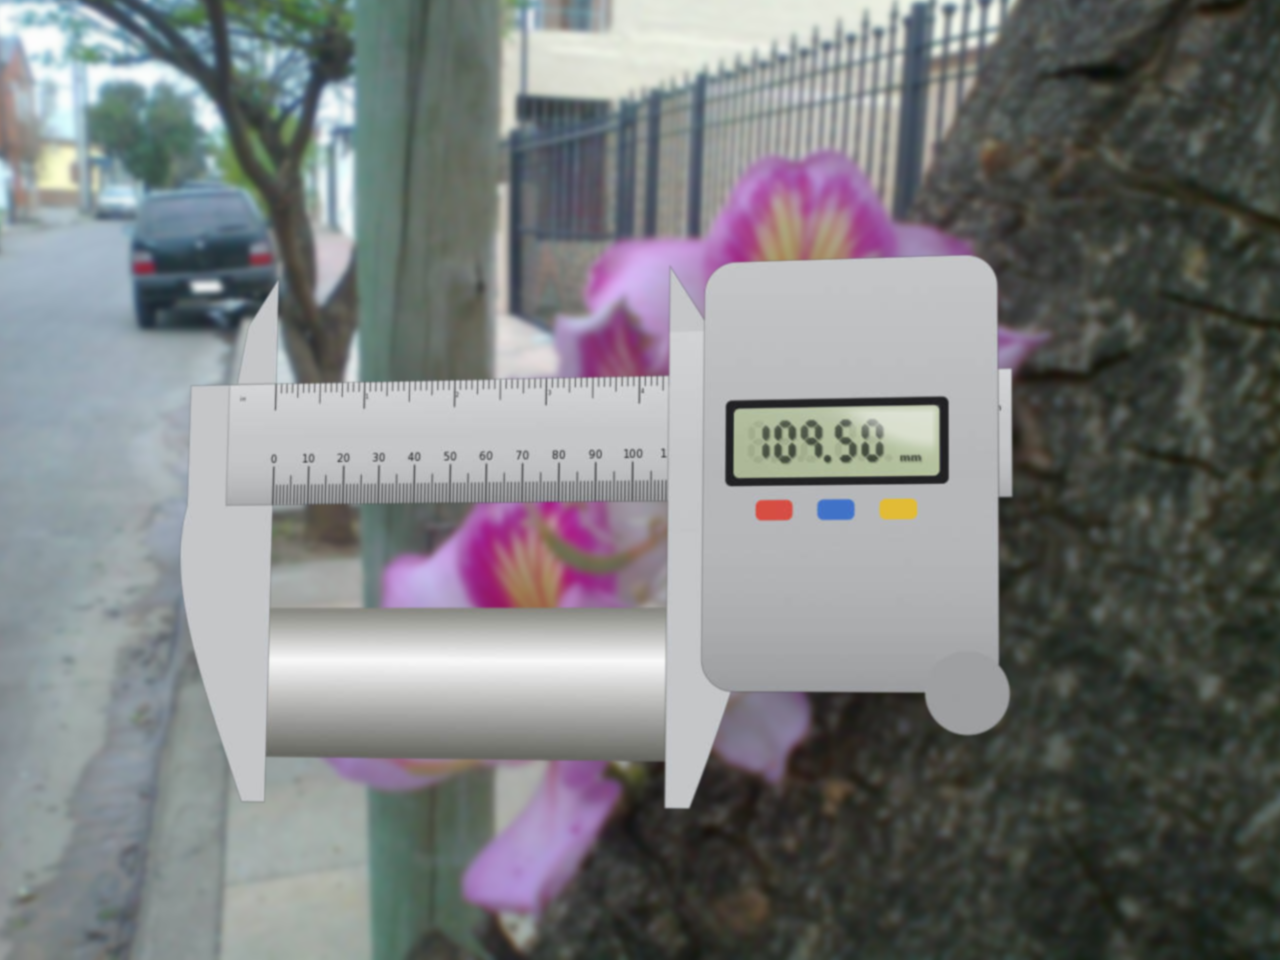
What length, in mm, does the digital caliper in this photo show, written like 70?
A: 109.50
